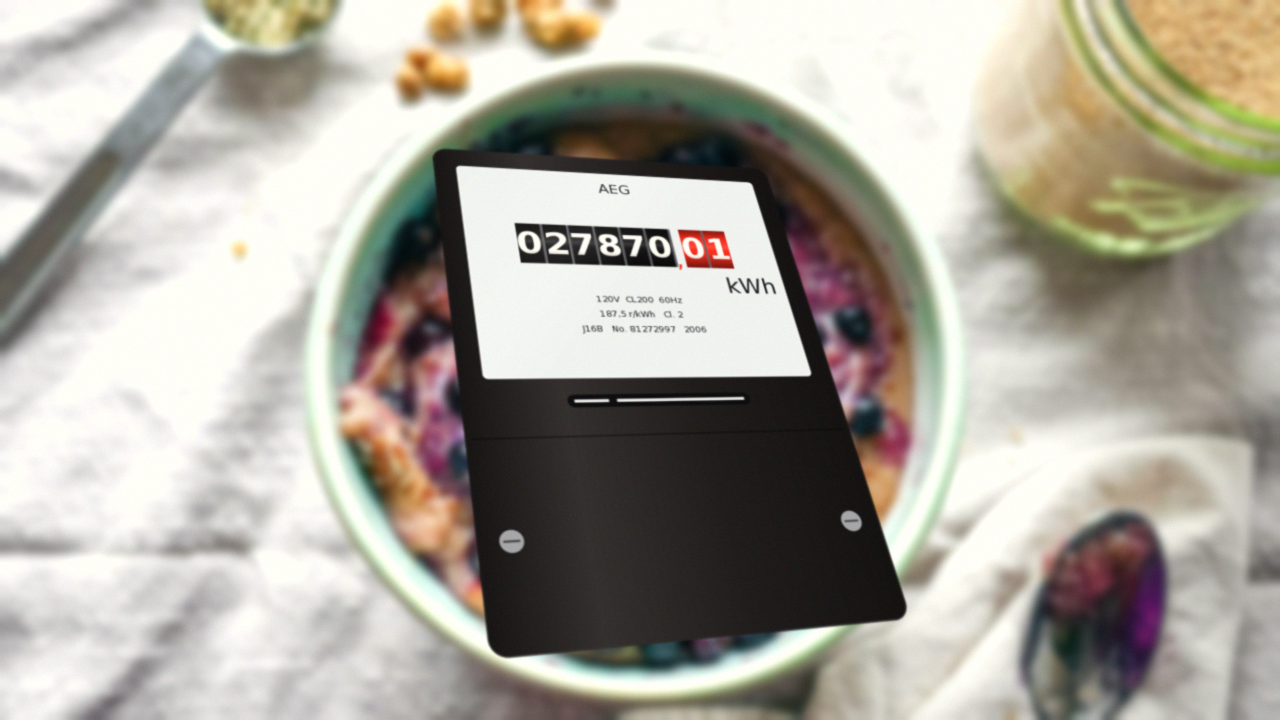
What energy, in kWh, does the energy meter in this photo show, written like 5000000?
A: 27870.01
